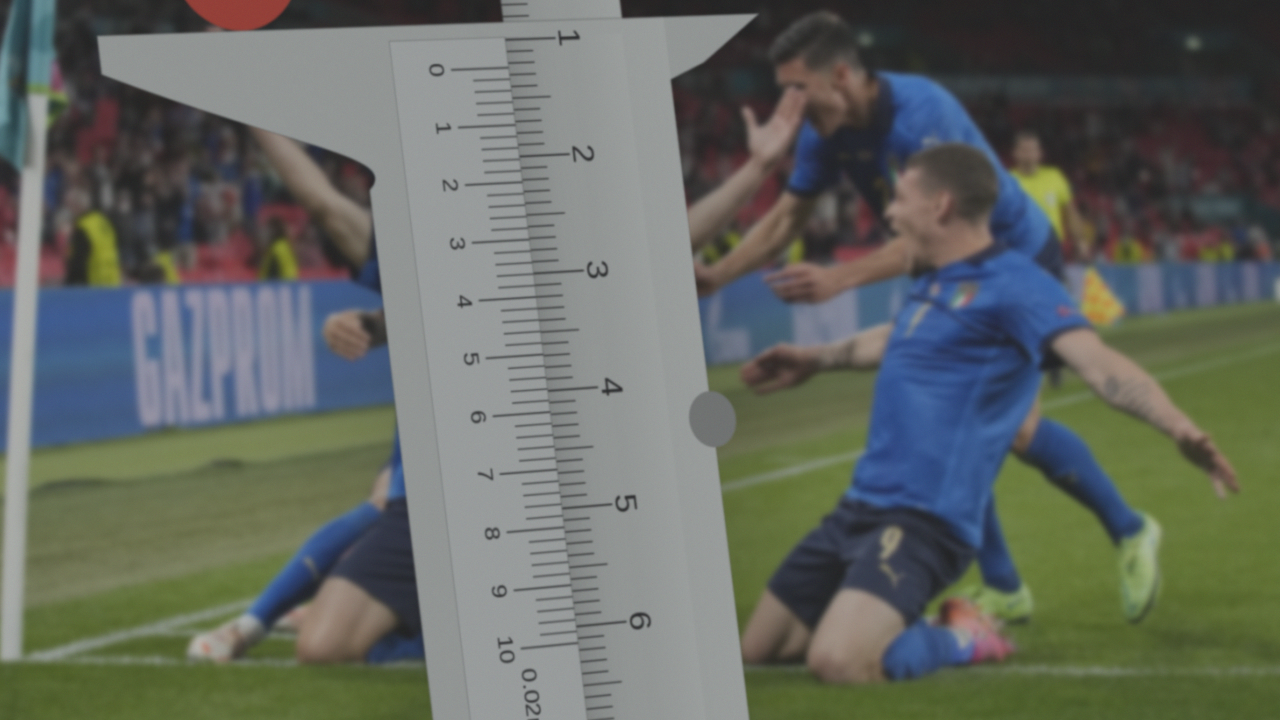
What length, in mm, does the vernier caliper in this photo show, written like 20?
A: 12.4
